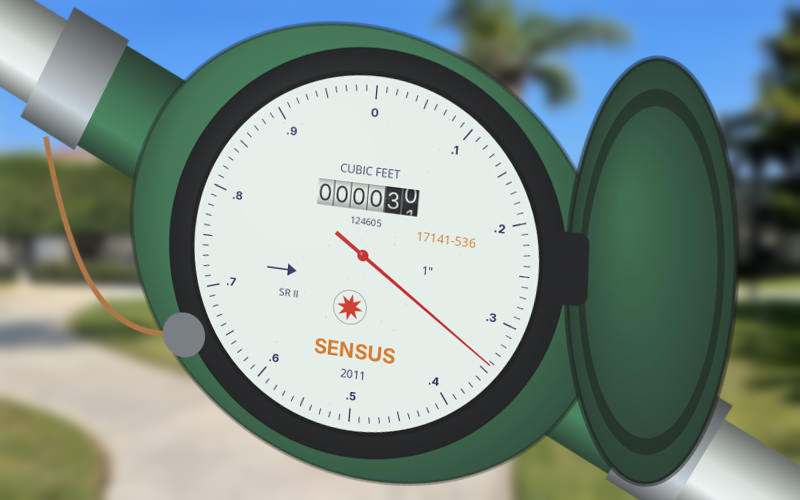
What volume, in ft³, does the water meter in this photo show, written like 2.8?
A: 30.34
